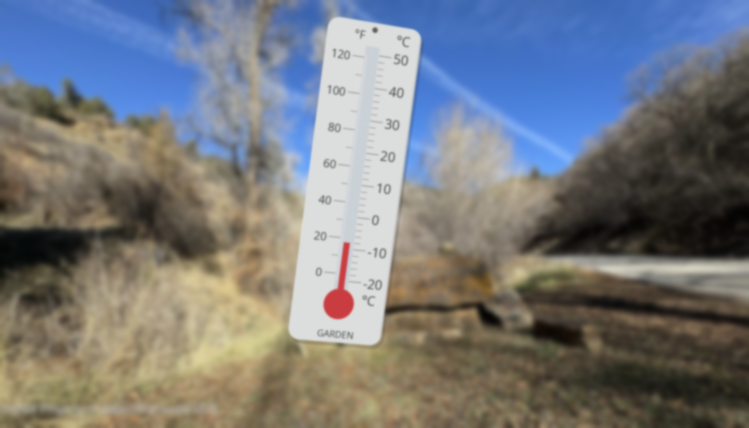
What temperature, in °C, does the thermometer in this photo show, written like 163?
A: -8
